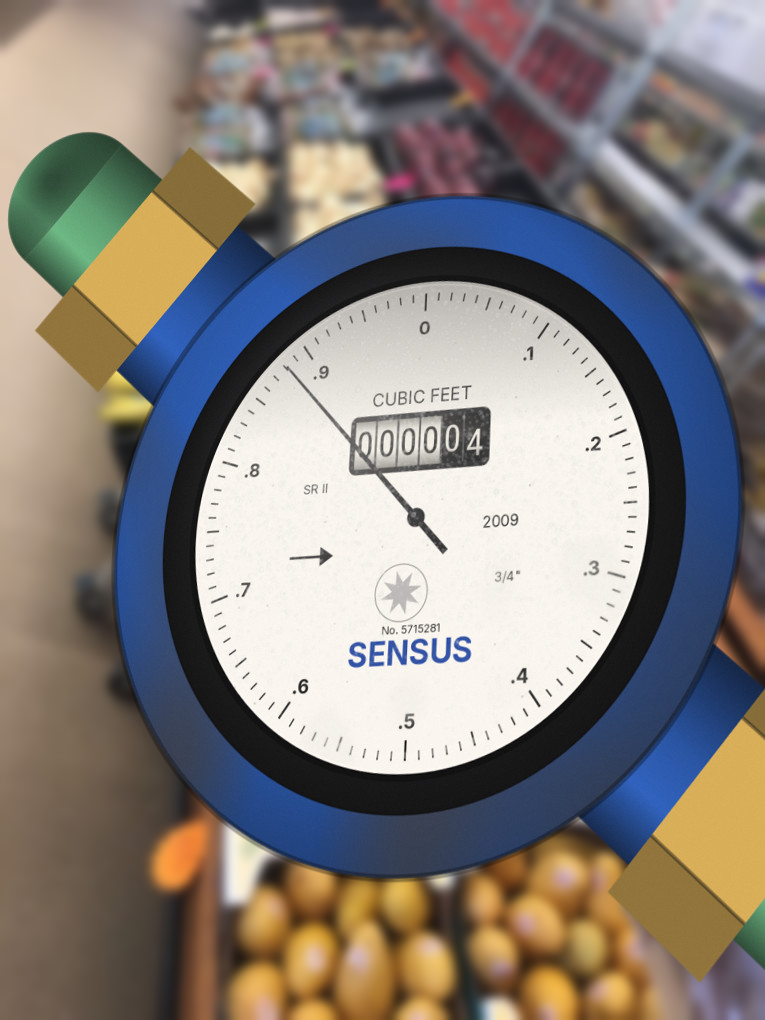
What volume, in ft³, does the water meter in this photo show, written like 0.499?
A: 3.88
